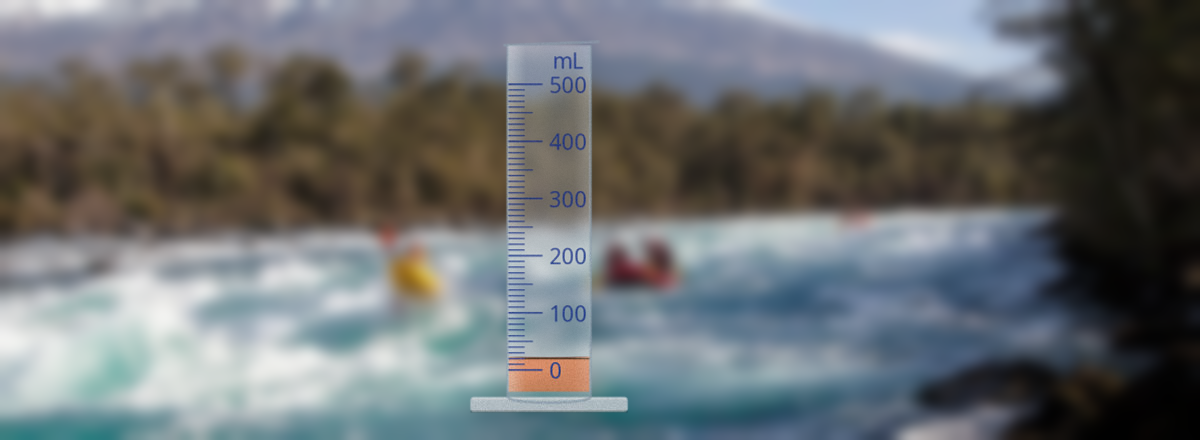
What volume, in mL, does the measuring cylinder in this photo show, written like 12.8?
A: 20
